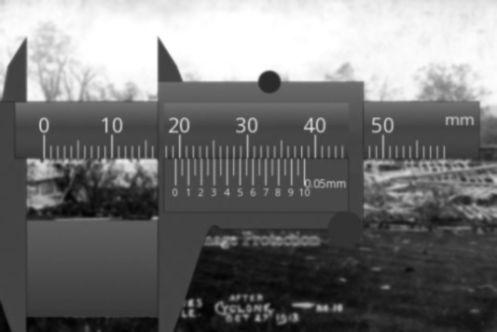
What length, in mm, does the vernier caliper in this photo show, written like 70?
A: 19.4
